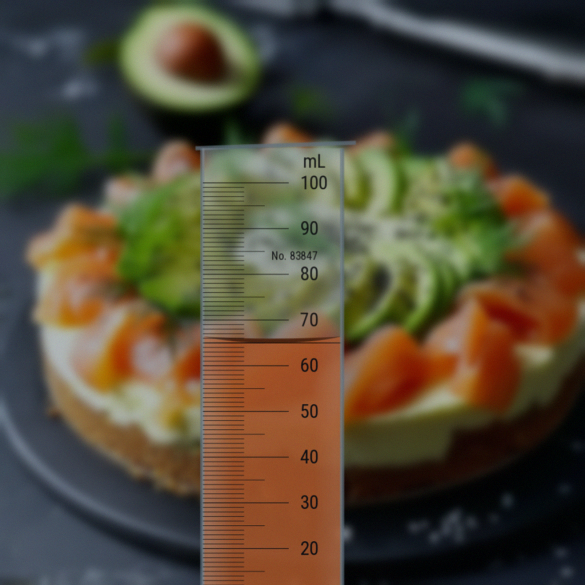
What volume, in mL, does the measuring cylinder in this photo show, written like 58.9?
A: 65
